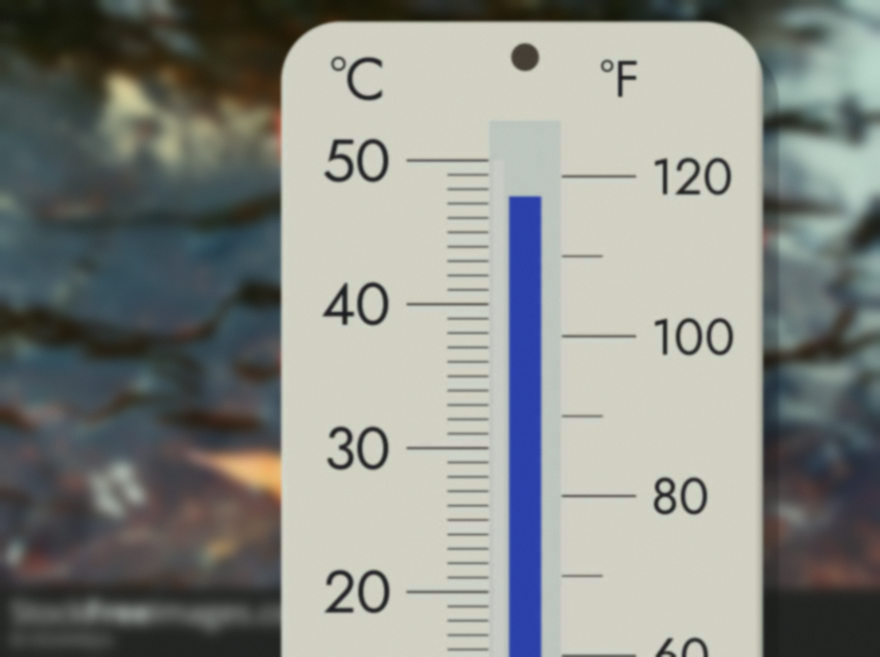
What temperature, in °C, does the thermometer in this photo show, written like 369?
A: 47.5
